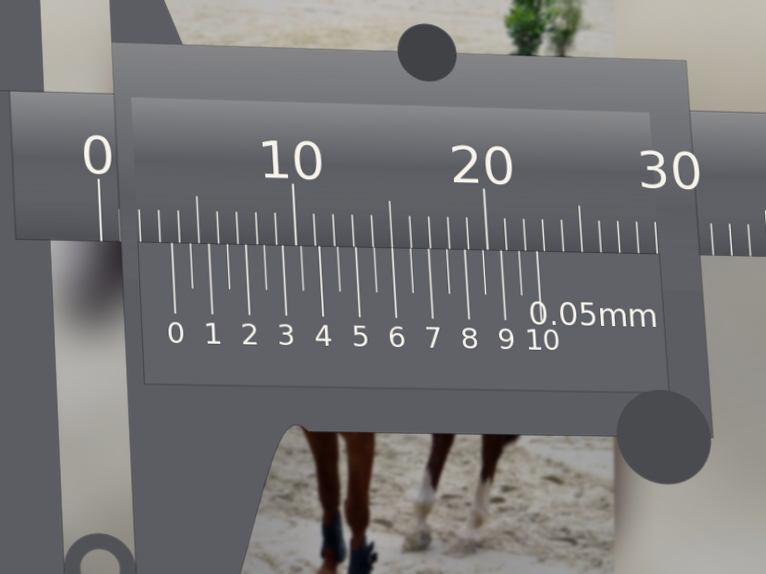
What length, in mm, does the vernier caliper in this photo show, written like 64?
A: 3.6
